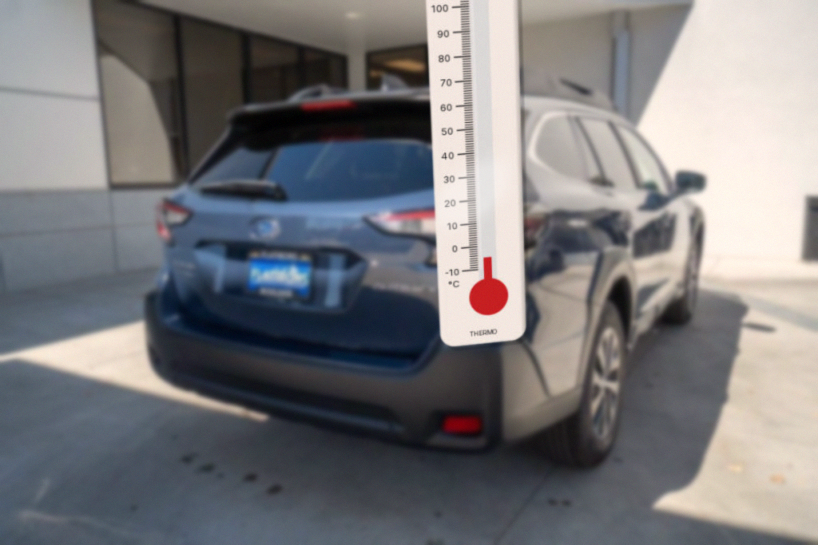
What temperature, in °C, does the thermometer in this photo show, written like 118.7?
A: -5
